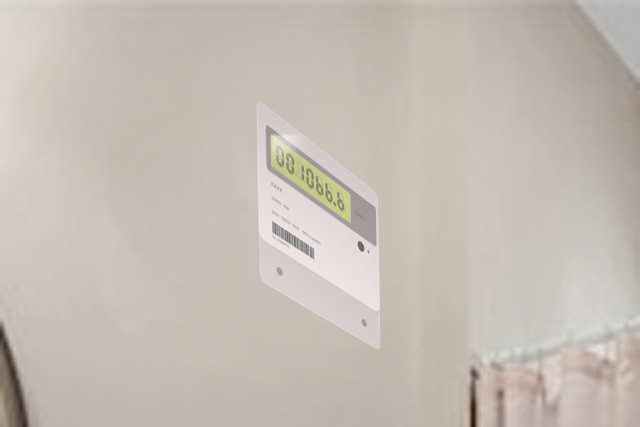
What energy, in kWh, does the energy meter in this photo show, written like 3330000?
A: 1066.6
